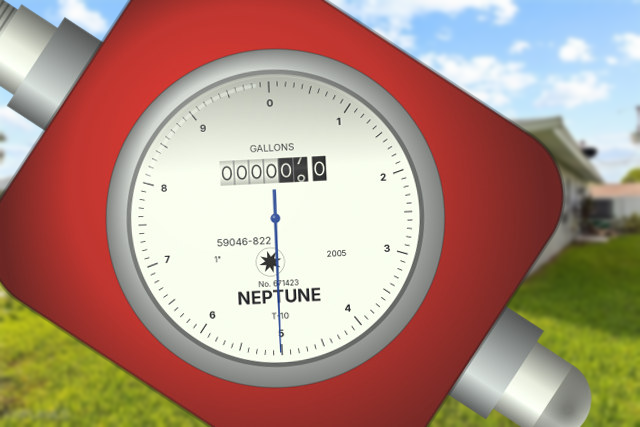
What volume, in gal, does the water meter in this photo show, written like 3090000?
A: 75.0
